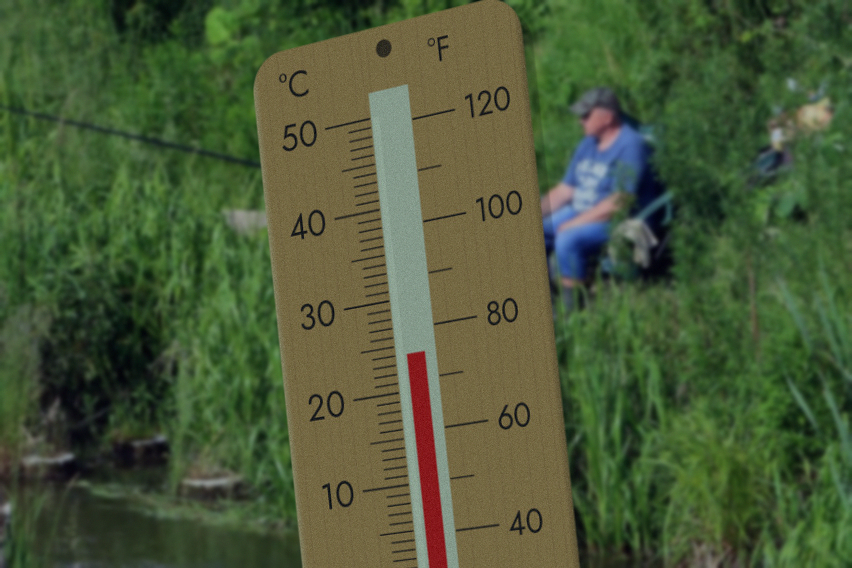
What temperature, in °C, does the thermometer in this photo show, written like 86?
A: 24
